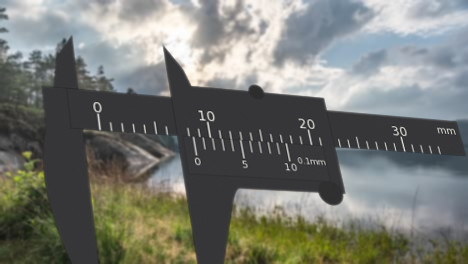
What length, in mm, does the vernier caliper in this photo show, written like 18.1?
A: 8.4
